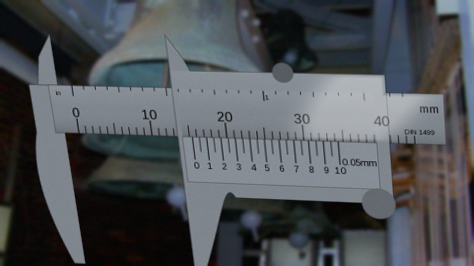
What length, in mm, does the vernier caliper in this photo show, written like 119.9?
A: 15.4
